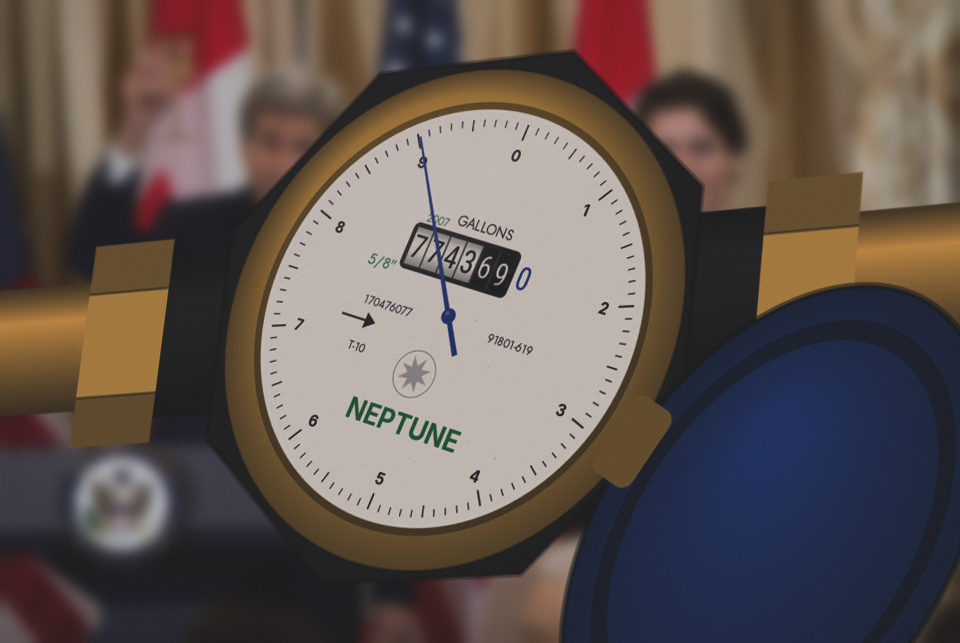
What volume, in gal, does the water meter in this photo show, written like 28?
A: 7743689.0
